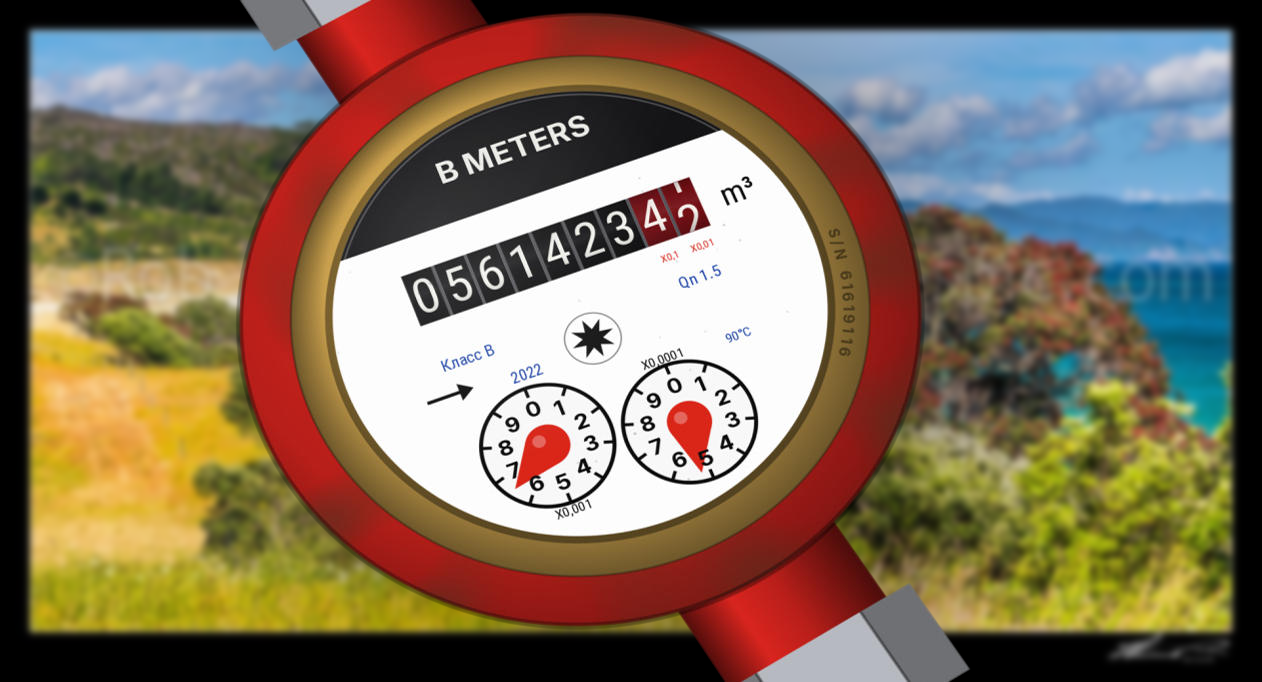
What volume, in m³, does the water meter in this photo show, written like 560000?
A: 561423.4165
